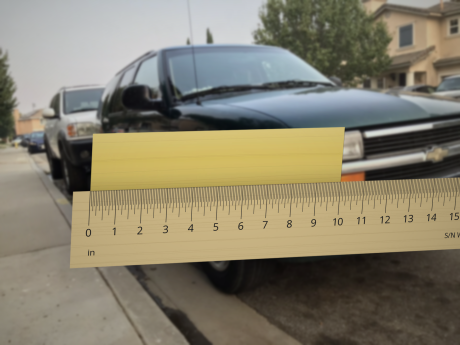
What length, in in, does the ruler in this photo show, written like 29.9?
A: 10
